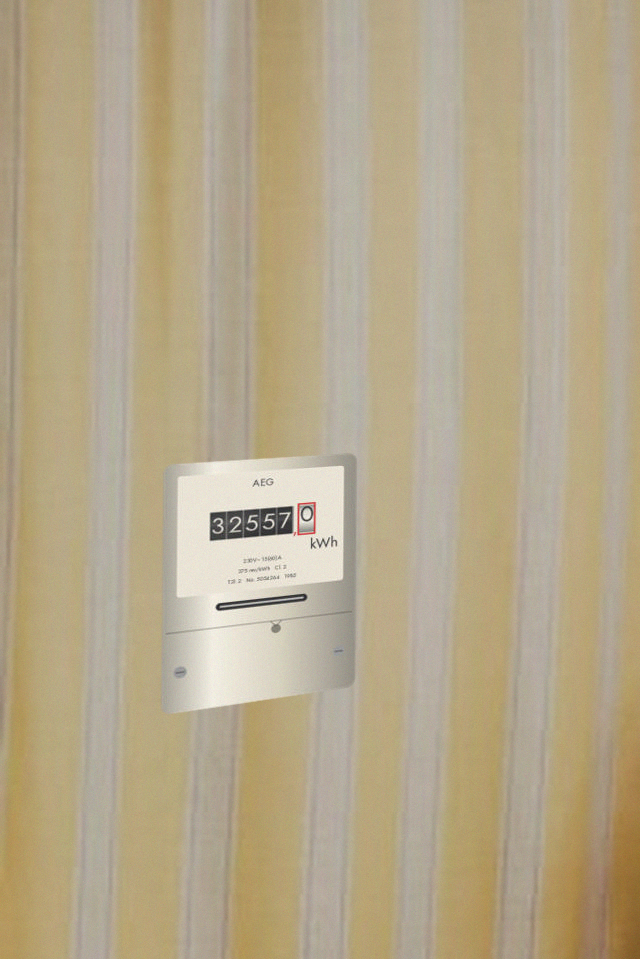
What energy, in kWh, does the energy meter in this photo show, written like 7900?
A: 32557.0
